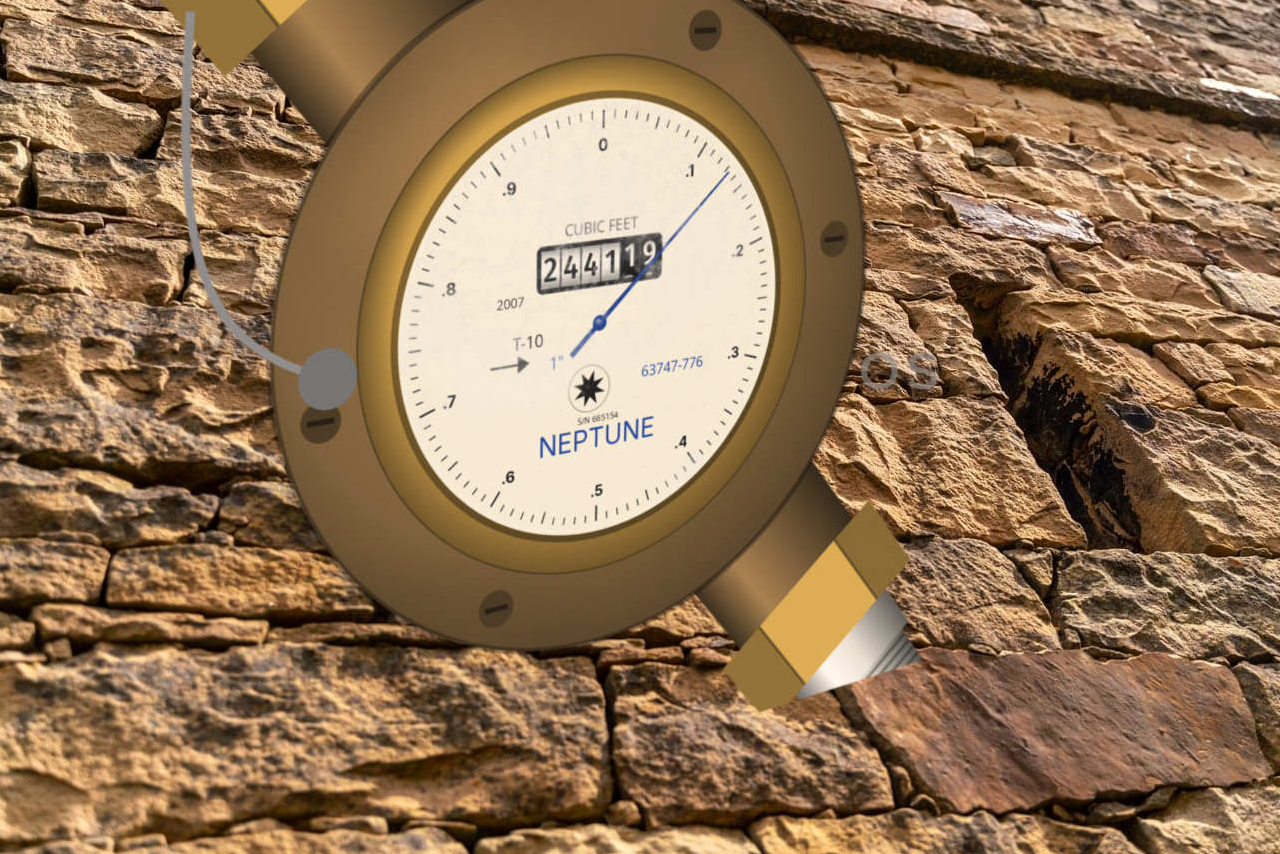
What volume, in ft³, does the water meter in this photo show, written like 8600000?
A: 244119.13
